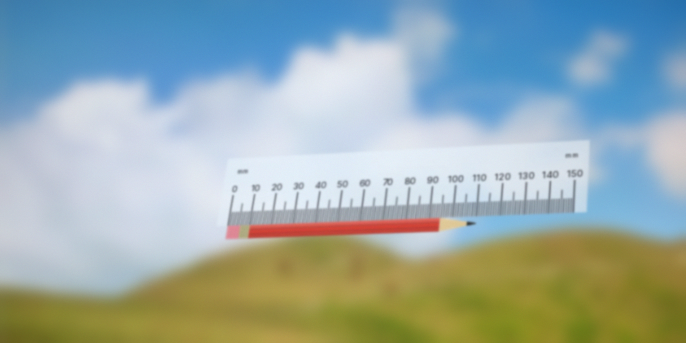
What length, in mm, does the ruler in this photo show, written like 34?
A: 110
